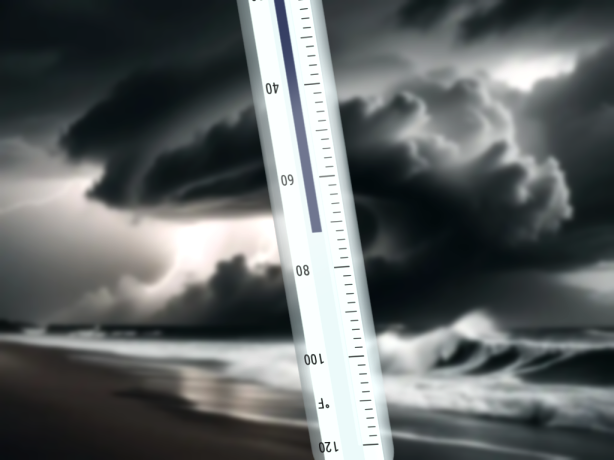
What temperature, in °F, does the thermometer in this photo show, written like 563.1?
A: 72
